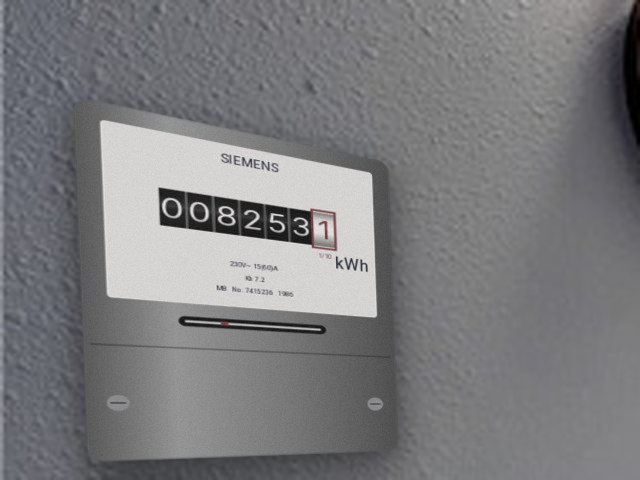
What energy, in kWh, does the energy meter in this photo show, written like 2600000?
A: 8253.1
